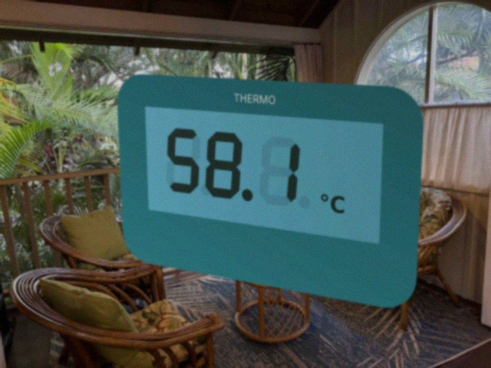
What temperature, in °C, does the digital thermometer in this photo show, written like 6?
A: 58.1
